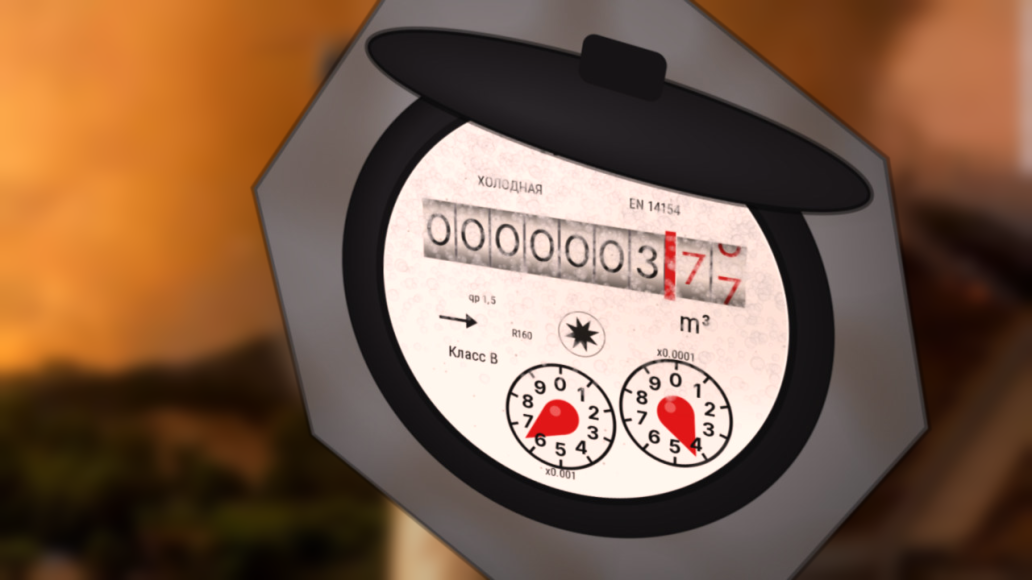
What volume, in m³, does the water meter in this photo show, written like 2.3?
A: 3.7664
